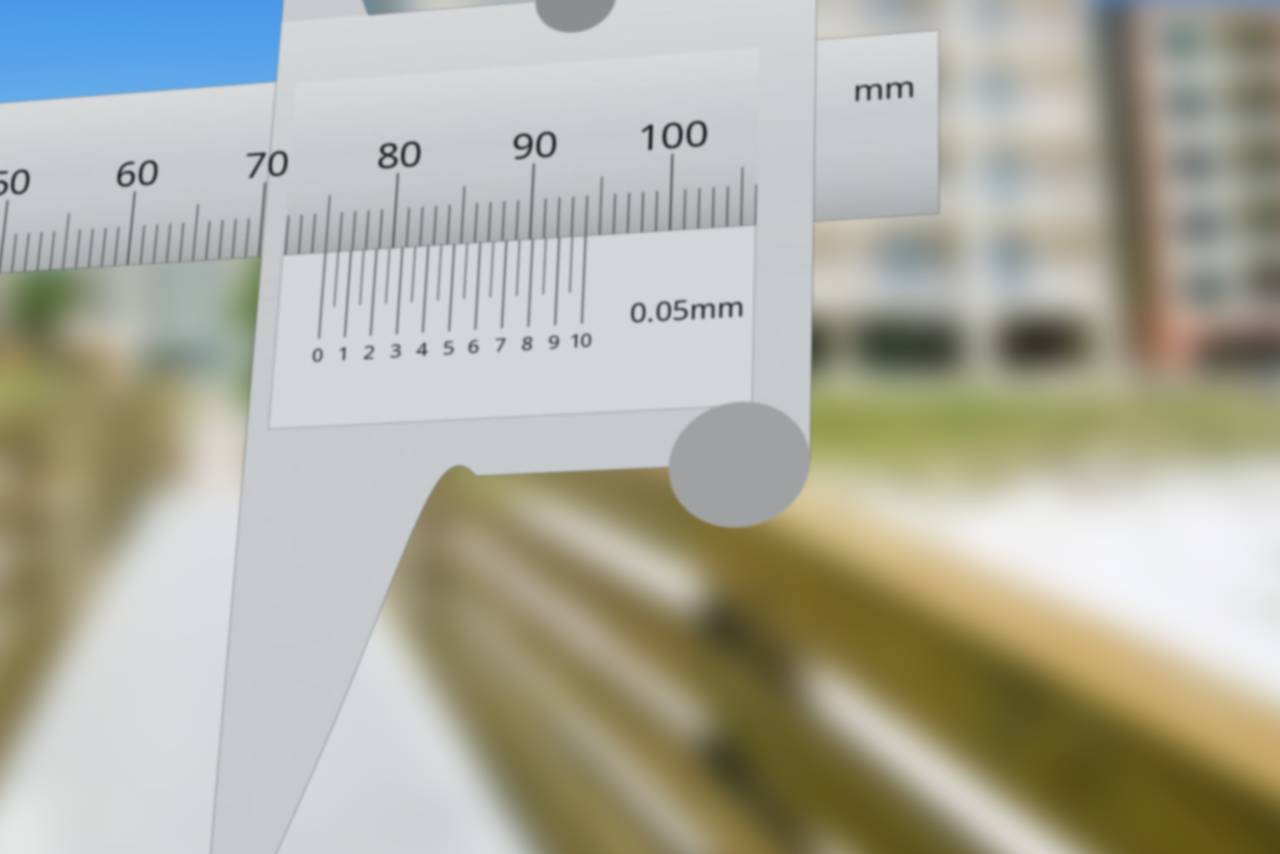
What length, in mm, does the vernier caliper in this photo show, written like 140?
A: 75.0
